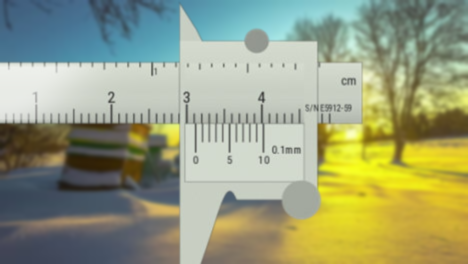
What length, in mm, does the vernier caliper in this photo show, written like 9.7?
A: 31.2
